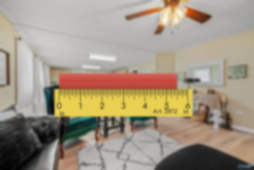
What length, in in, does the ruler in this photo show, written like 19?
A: 5.5
